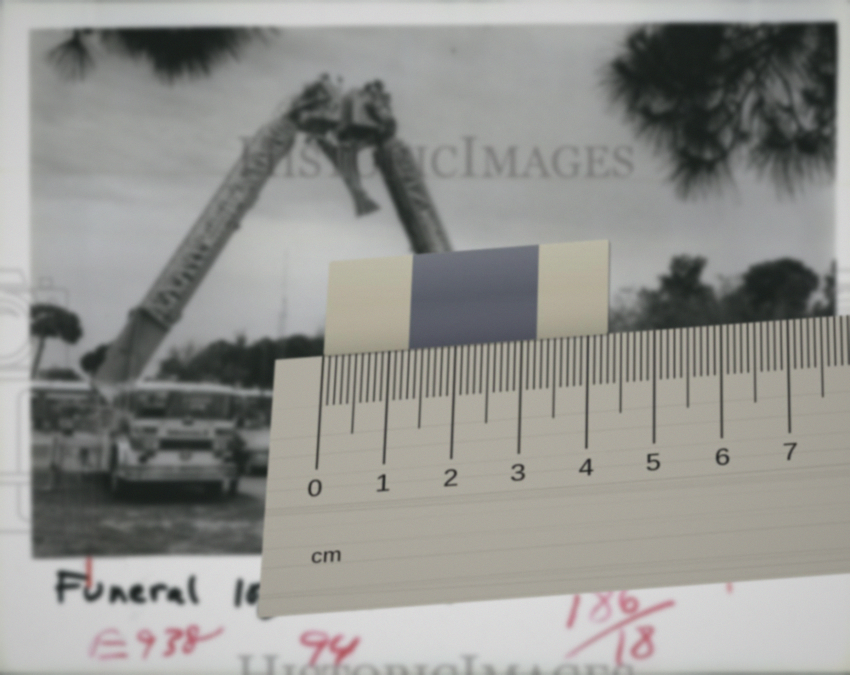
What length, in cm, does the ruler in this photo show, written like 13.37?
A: 4.3
